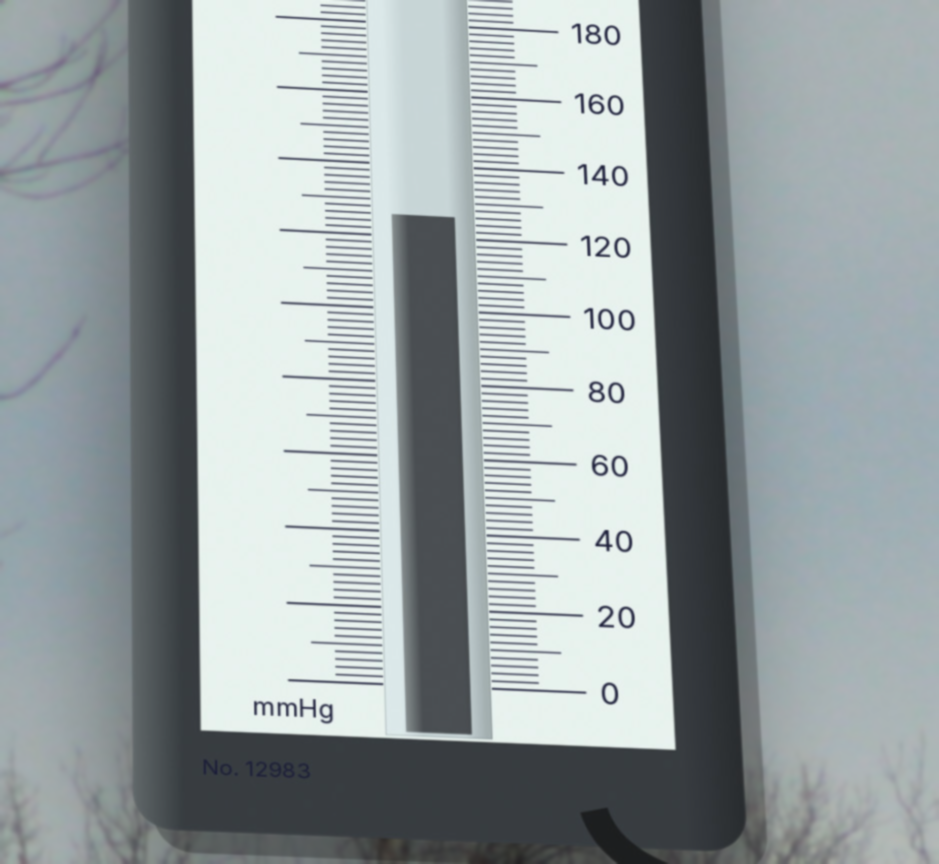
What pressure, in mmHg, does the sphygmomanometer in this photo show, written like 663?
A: 126
